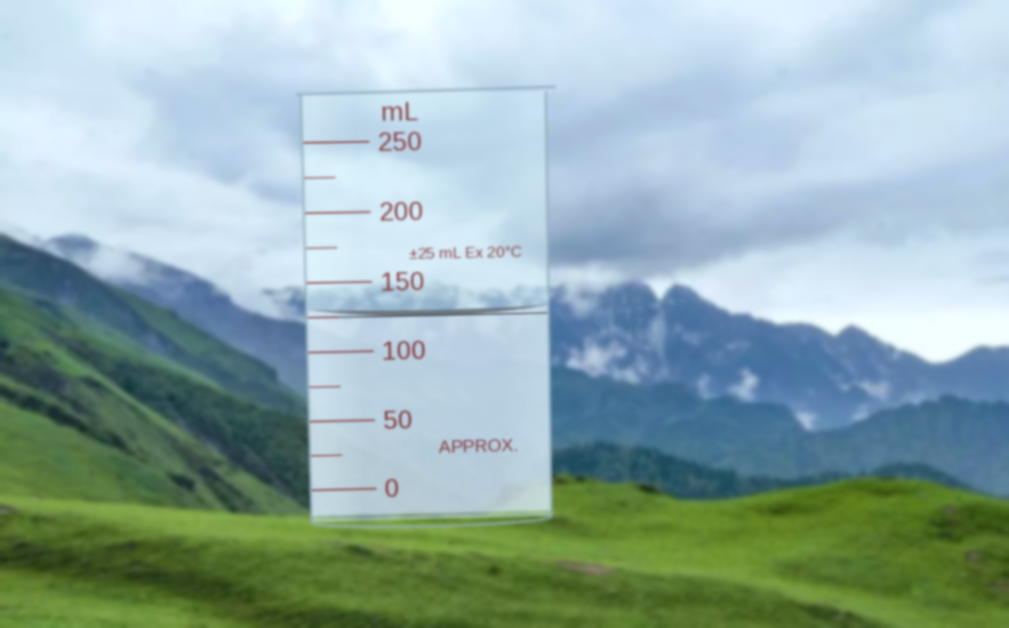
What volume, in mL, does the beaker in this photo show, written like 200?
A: 125
